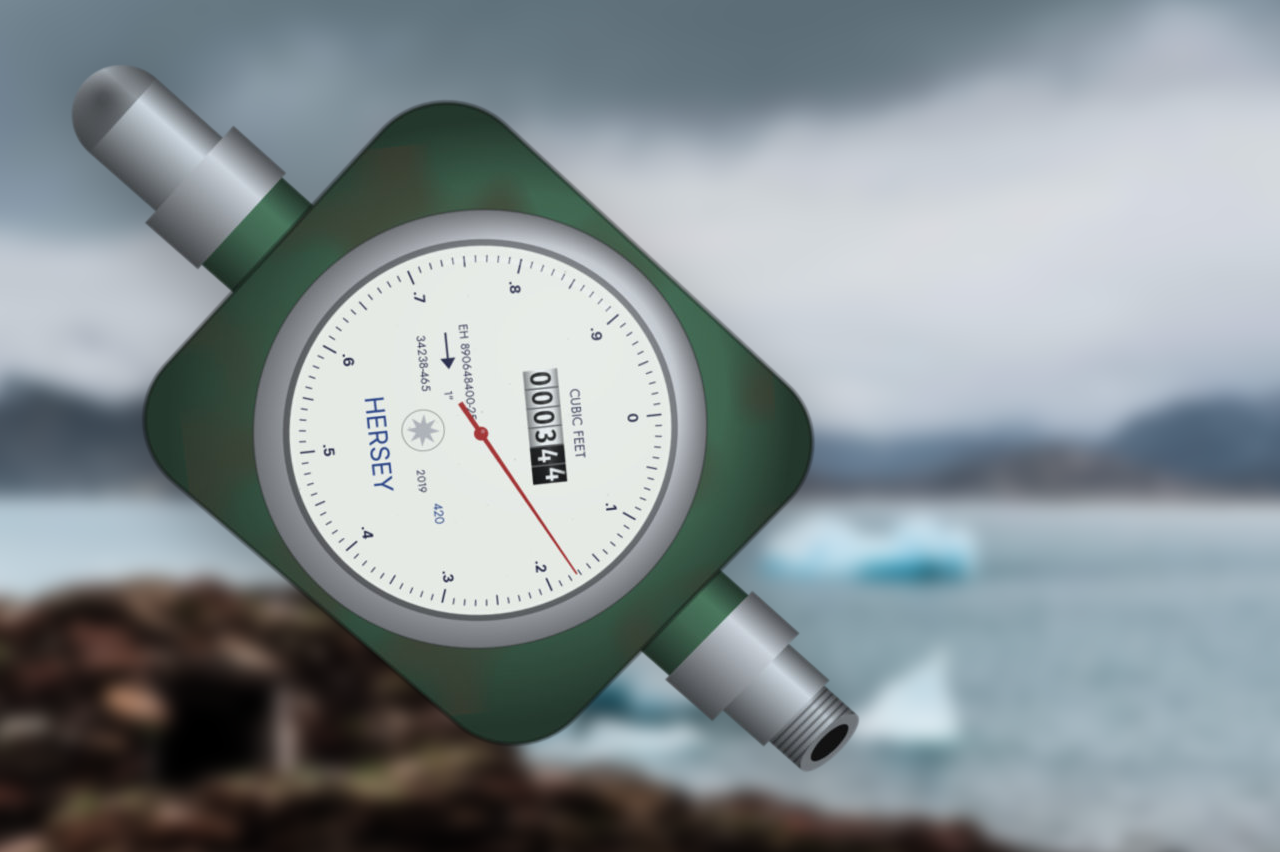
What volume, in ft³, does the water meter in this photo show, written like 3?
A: 344.17
